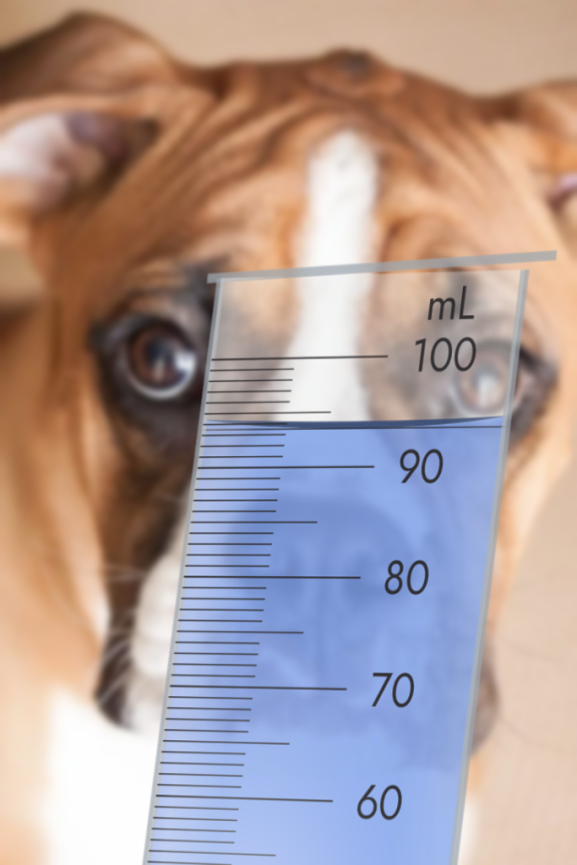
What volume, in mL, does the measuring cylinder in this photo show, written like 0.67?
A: 93.5
